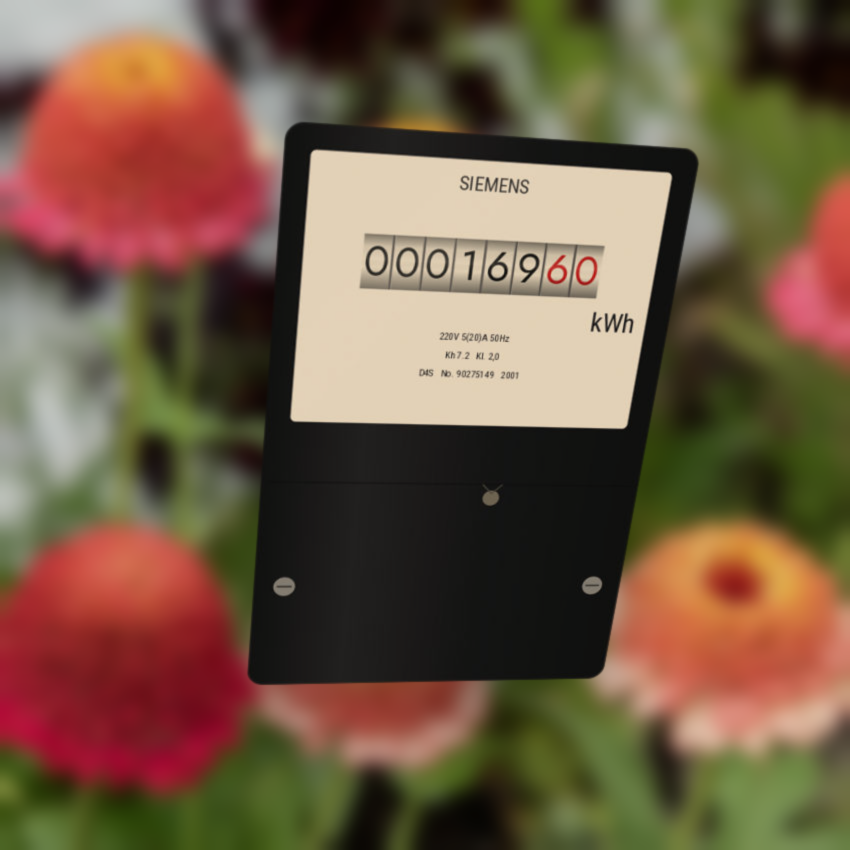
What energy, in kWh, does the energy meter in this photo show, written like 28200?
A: 169.60
